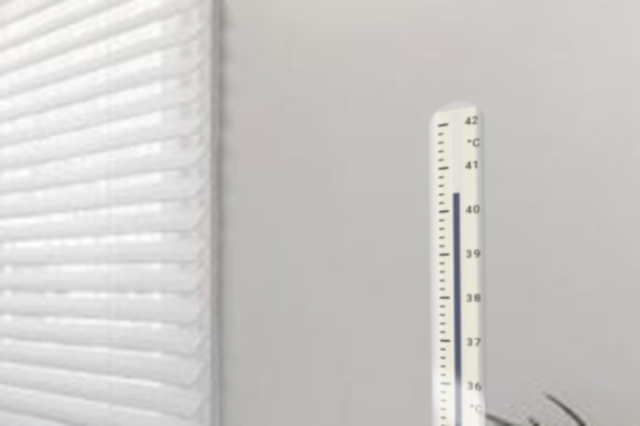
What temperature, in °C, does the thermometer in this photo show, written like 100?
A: 40.4
